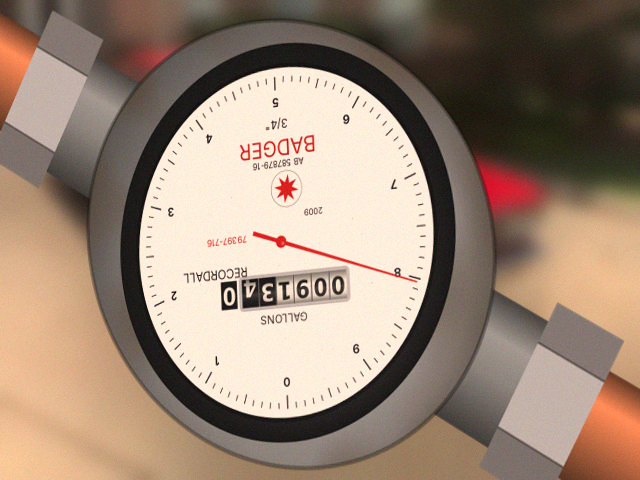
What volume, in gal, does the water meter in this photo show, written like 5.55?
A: 91338.0
